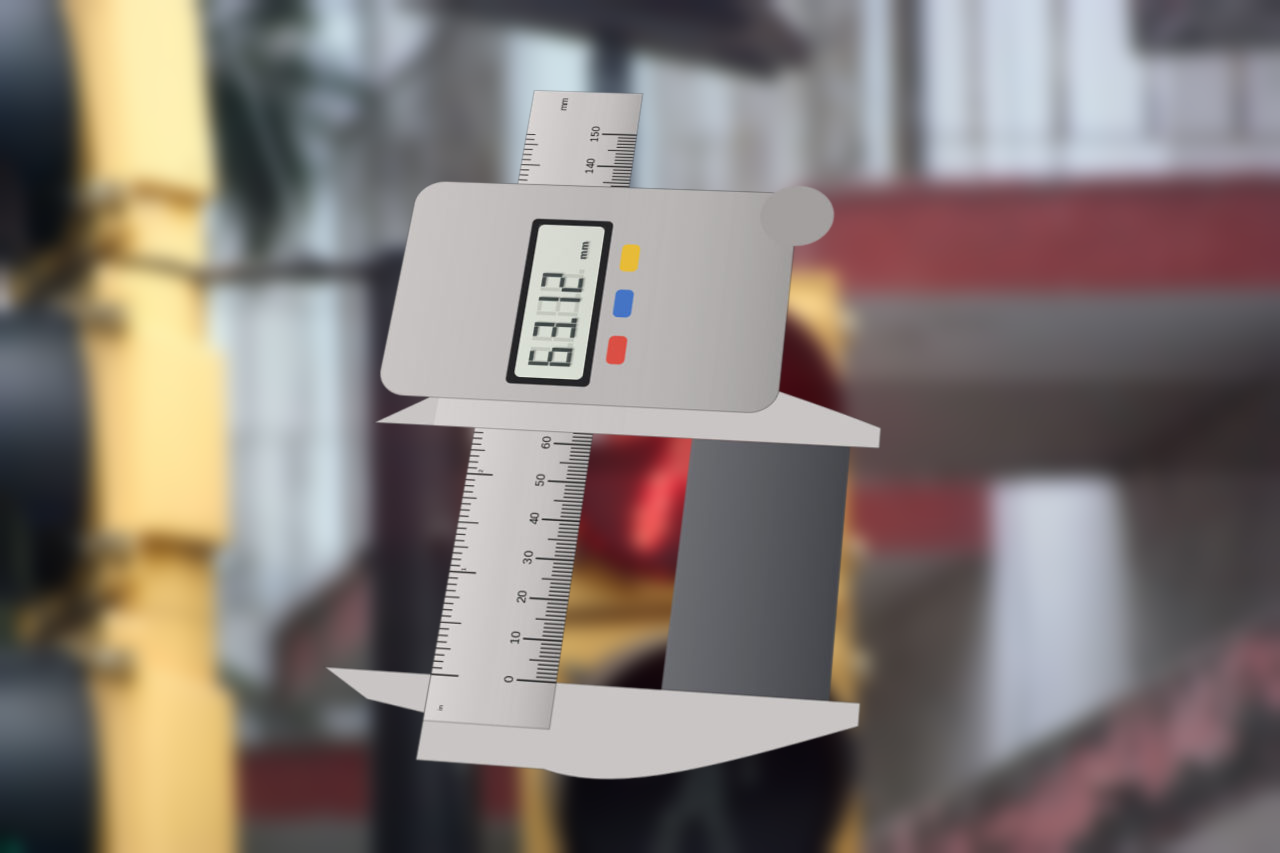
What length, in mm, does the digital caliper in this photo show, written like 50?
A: 63.12
